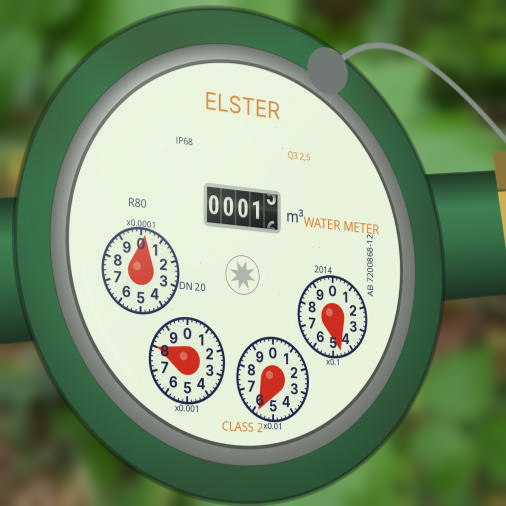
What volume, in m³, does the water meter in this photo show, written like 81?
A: 15.4580
